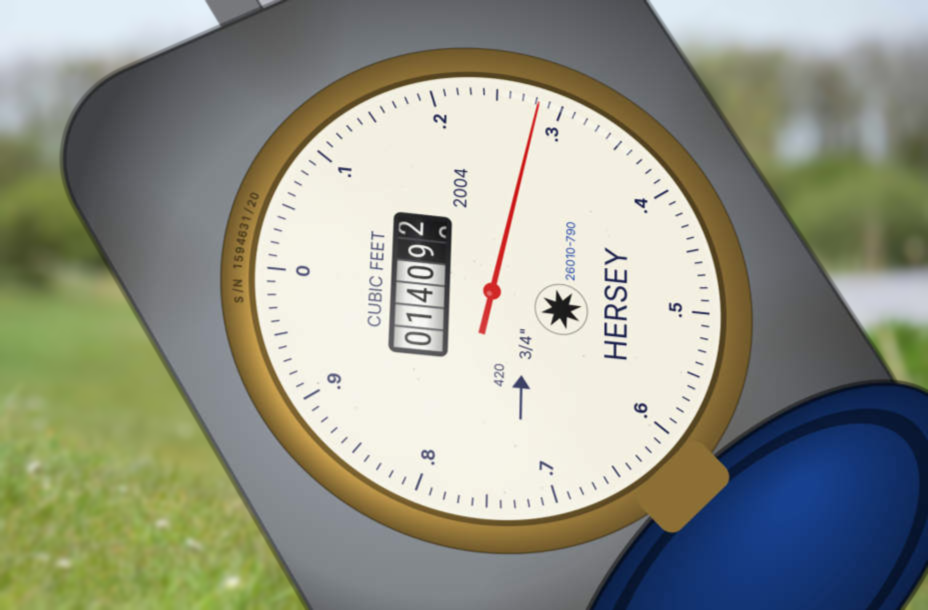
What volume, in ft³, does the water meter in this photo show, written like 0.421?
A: 14092.28
